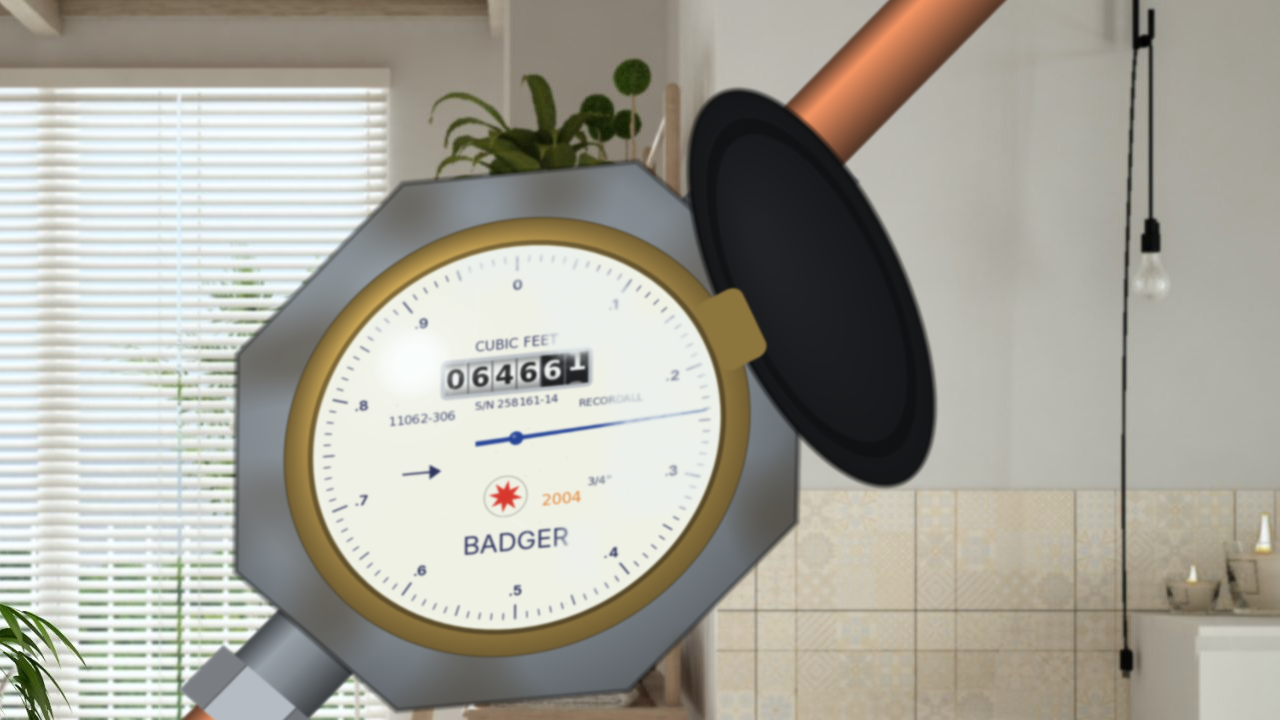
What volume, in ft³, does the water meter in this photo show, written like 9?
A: 64661.24
